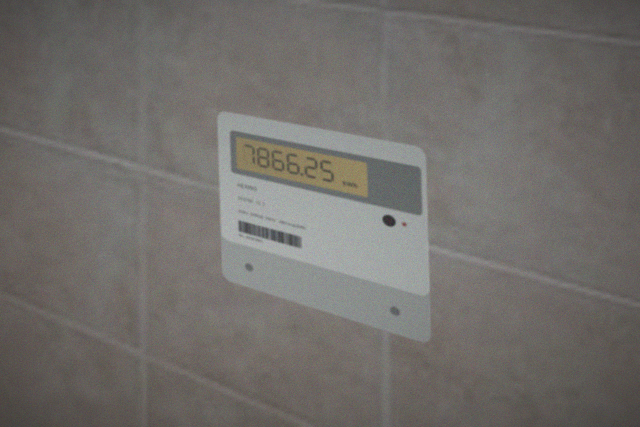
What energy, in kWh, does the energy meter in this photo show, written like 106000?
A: 7866.25
